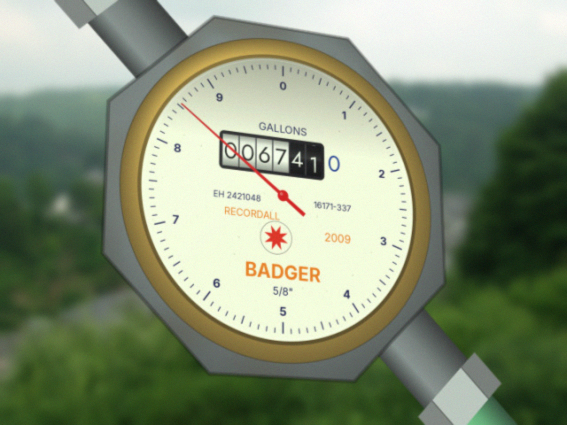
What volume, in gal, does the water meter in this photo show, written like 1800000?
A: 67408.5
